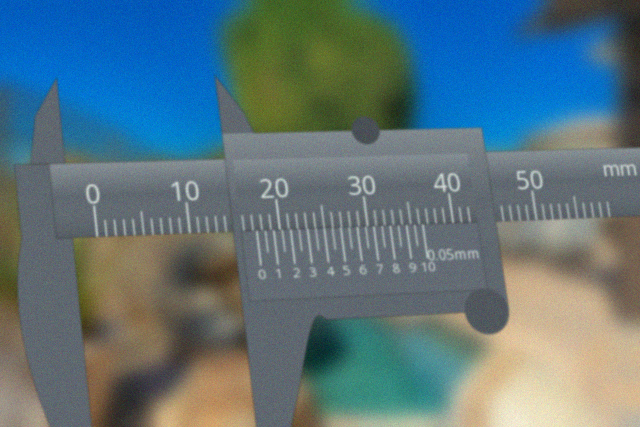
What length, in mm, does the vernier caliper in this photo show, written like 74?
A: 17.4
